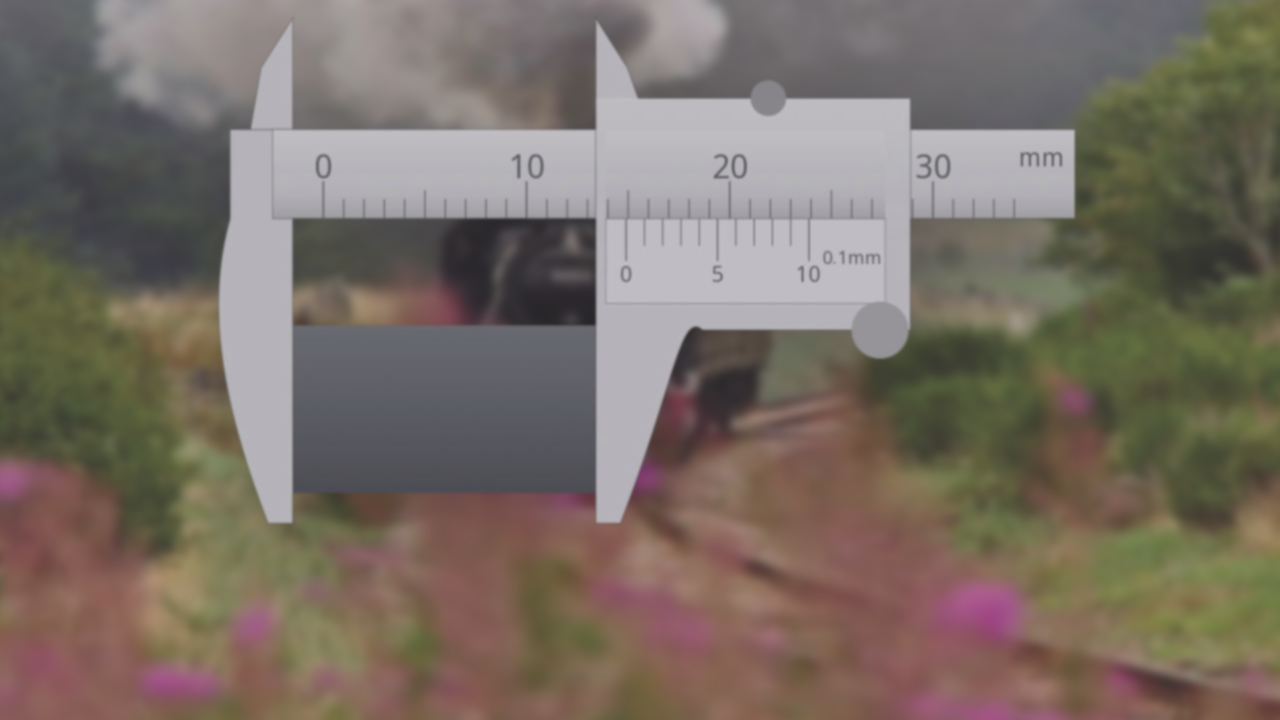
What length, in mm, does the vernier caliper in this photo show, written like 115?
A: 14.9
